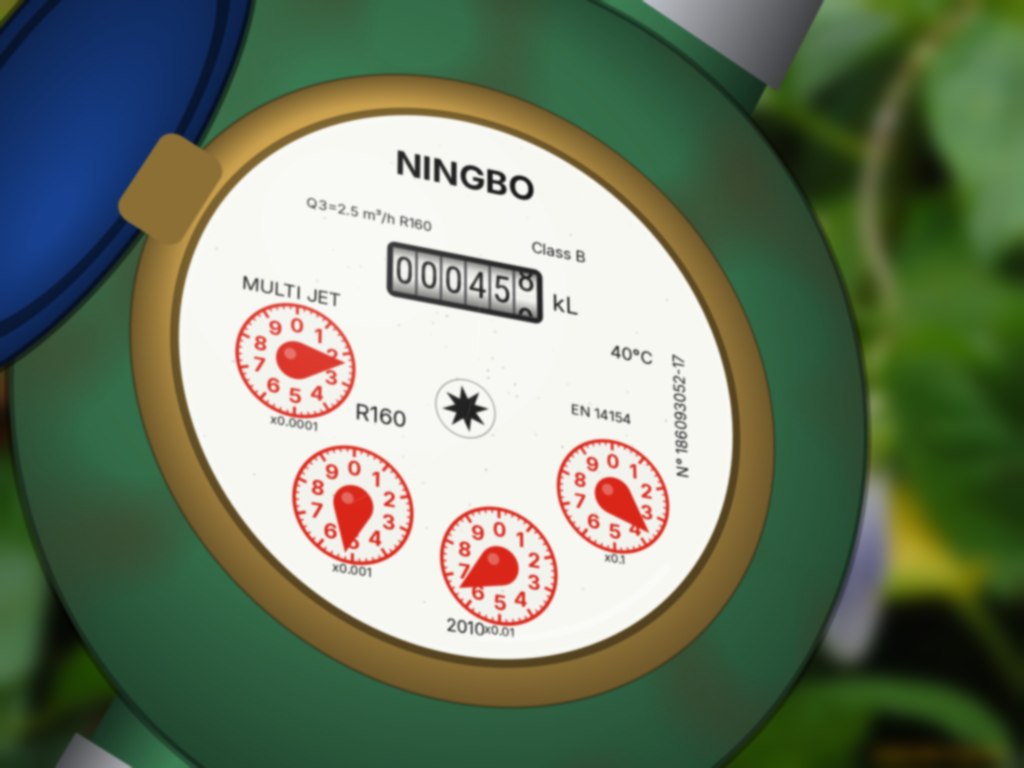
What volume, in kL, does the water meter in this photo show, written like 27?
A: 458.3652
